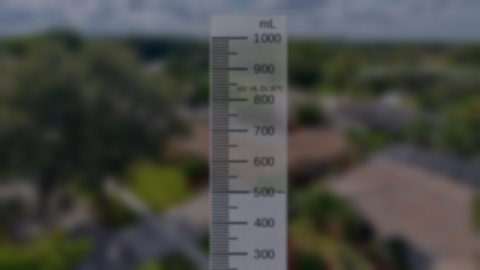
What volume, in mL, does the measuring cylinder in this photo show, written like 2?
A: 500
